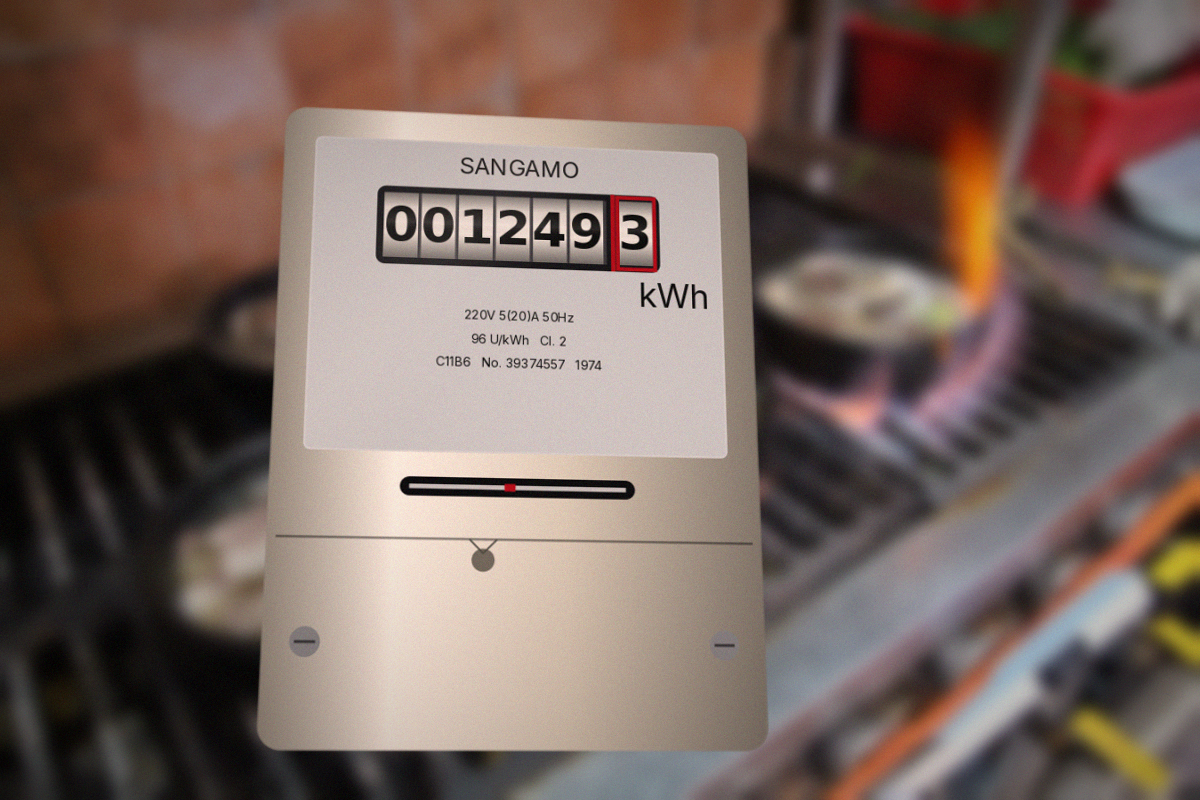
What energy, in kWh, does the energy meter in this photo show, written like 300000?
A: 1249.3
